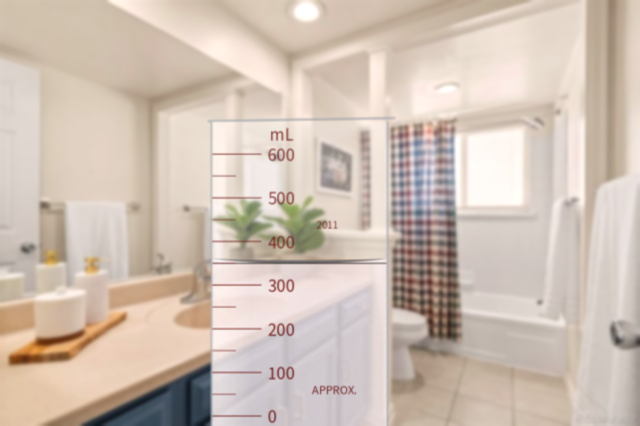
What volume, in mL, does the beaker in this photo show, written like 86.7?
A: 350
